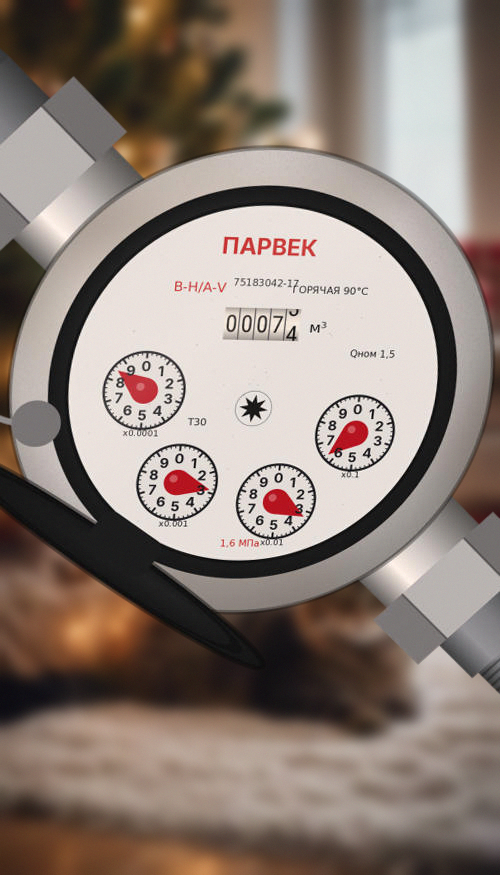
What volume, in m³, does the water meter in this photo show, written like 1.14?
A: 73.6328
